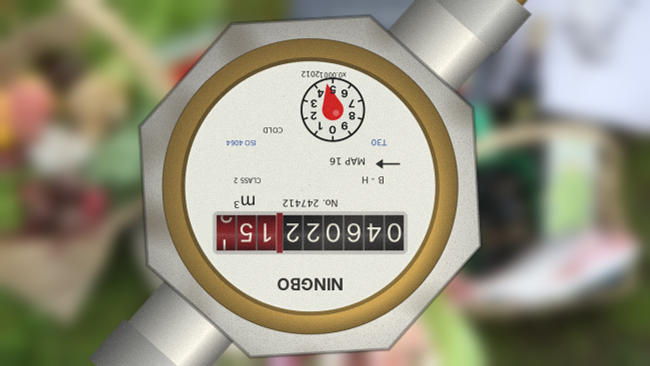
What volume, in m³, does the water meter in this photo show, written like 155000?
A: 46022.1514
